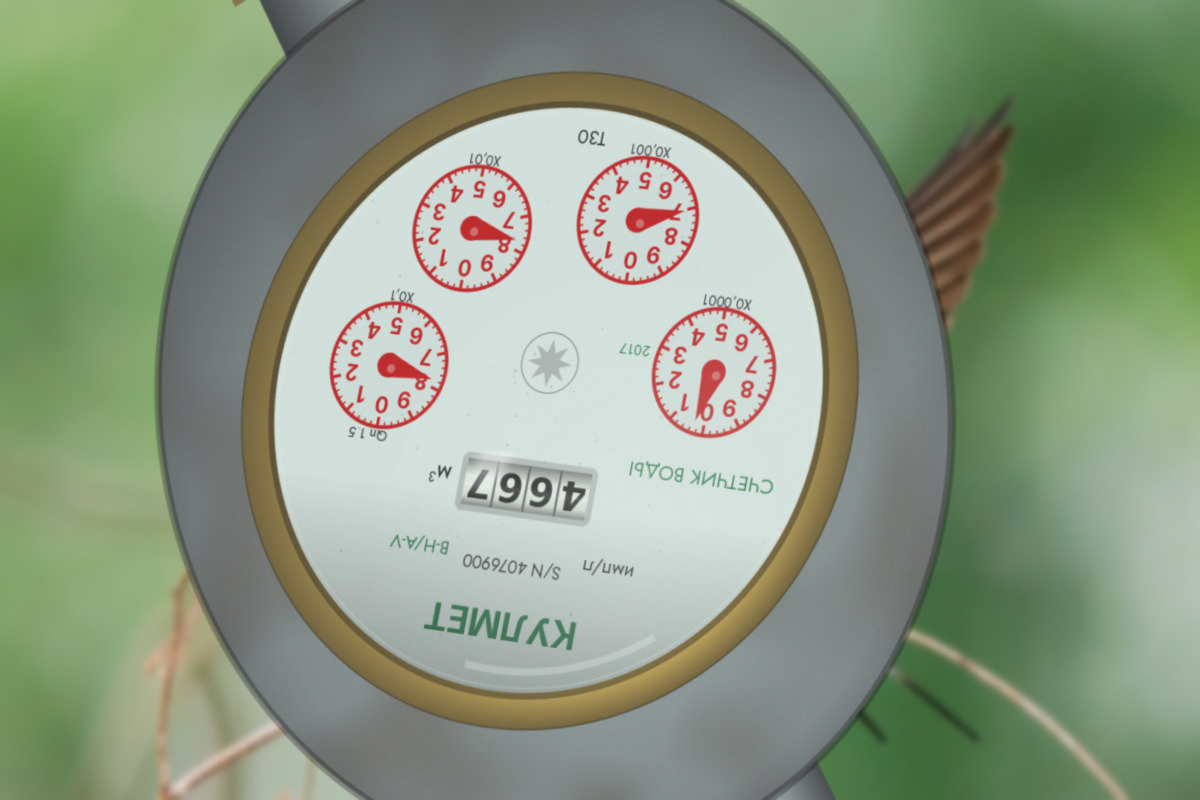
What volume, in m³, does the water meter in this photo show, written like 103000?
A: 4667.7770
